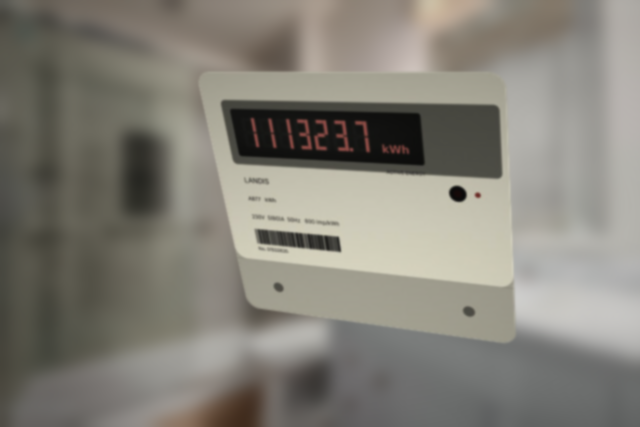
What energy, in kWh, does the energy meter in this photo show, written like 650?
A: 111323.7
